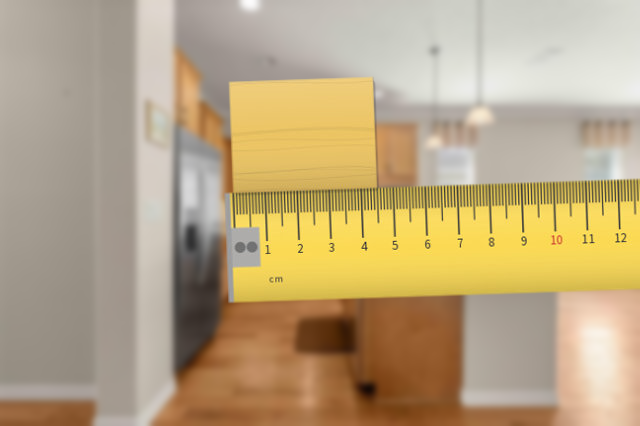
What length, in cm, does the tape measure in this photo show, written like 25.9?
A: 4.5
